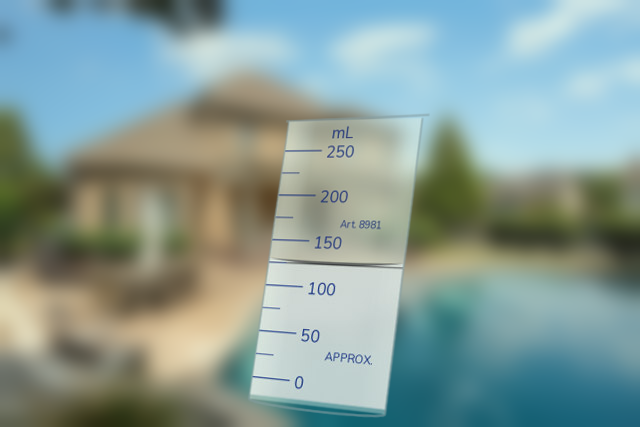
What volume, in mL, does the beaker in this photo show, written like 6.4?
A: 125
